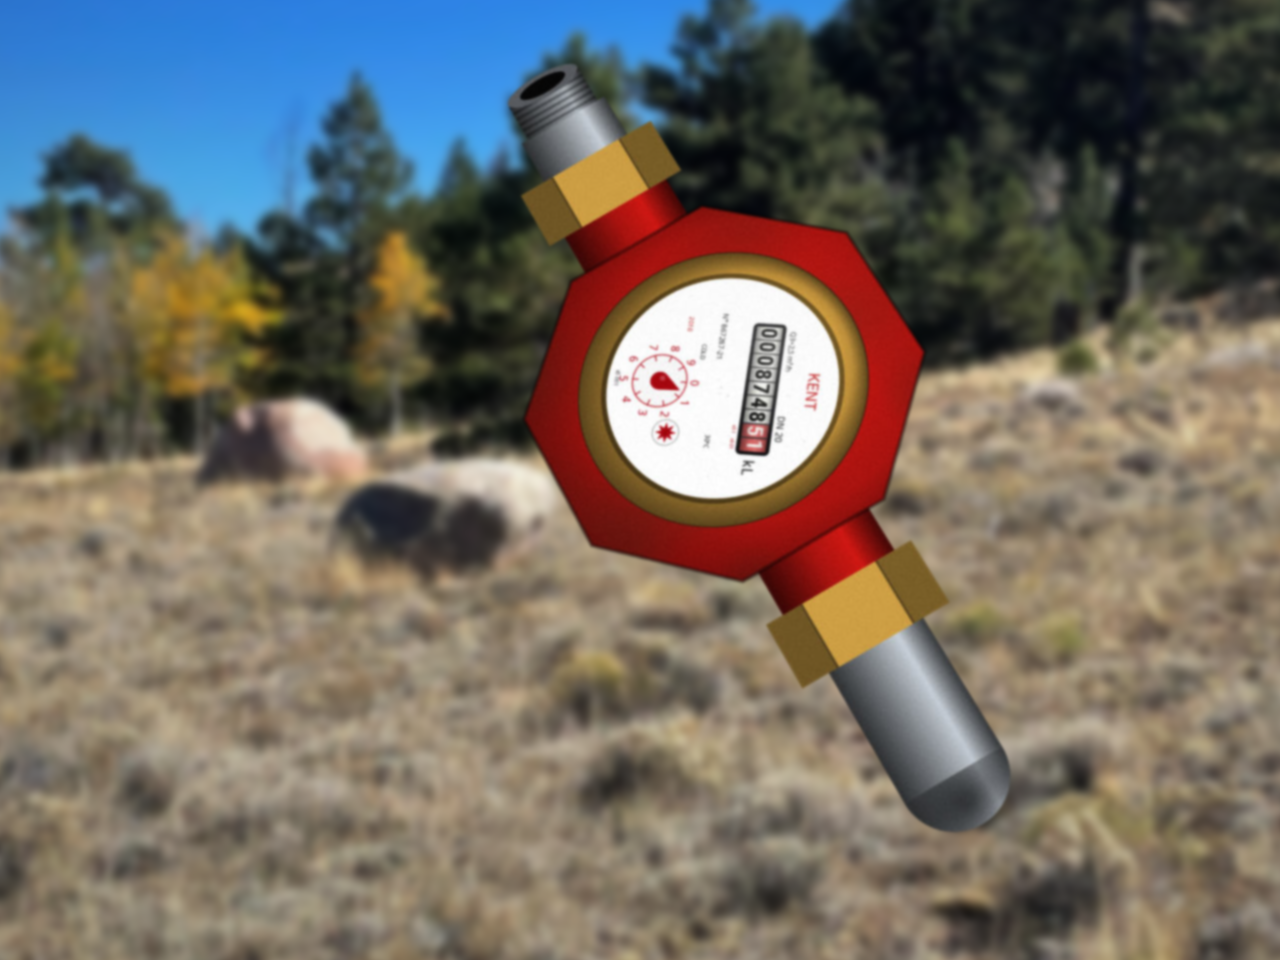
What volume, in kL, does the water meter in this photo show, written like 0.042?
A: 8748.510
